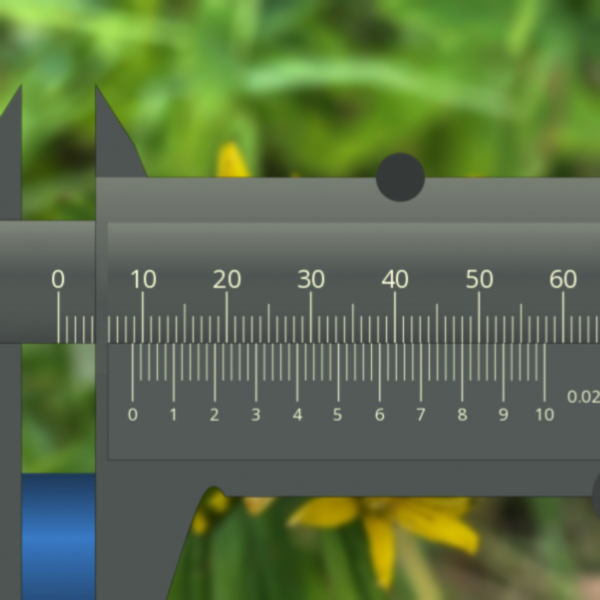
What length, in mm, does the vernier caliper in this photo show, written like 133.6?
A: 8.8
